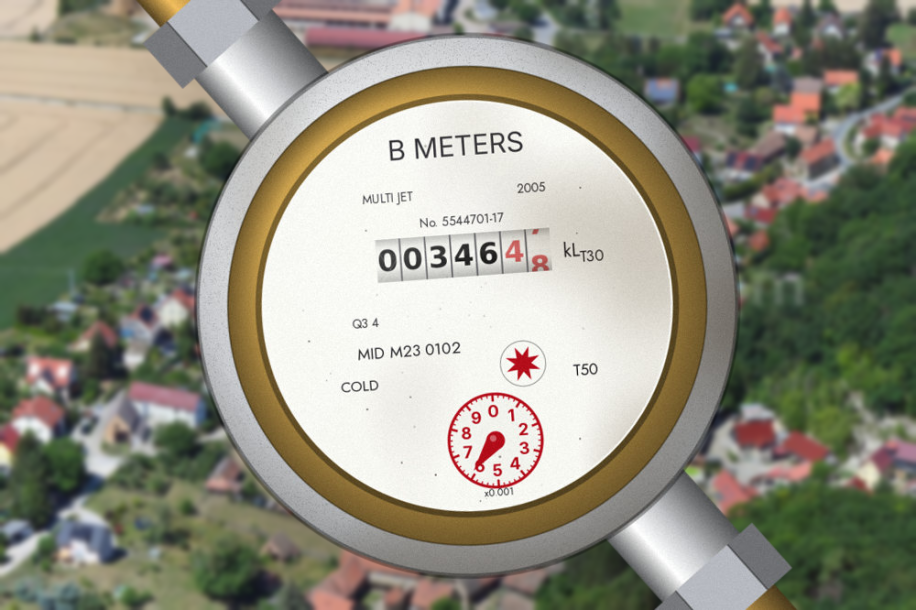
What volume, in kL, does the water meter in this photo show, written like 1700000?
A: 346.476
